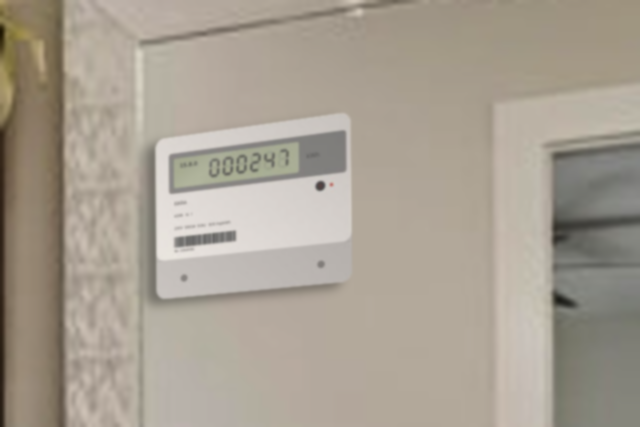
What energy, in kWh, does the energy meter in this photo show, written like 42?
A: 247
